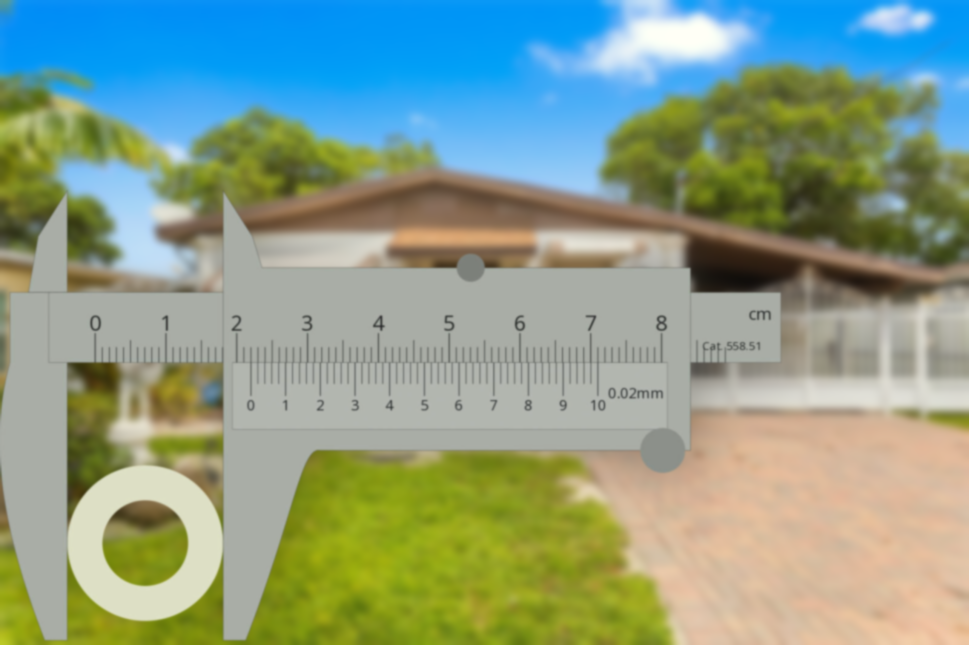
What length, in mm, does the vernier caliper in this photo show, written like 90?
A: 22.0
